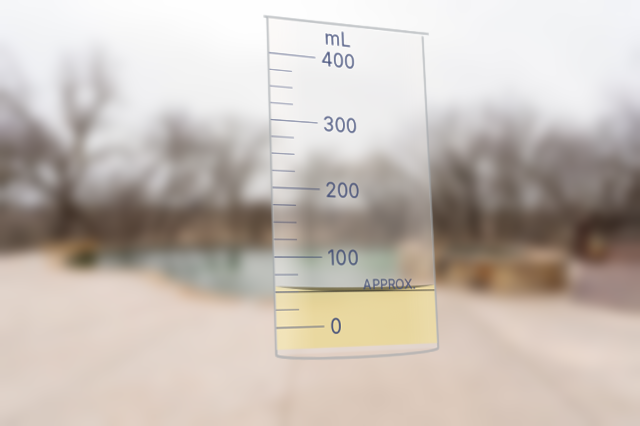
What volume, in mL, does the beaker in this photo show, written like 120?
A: 50
